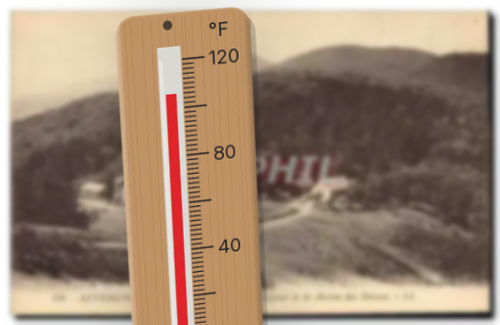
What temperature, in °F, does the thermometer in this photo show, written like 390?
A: 106
